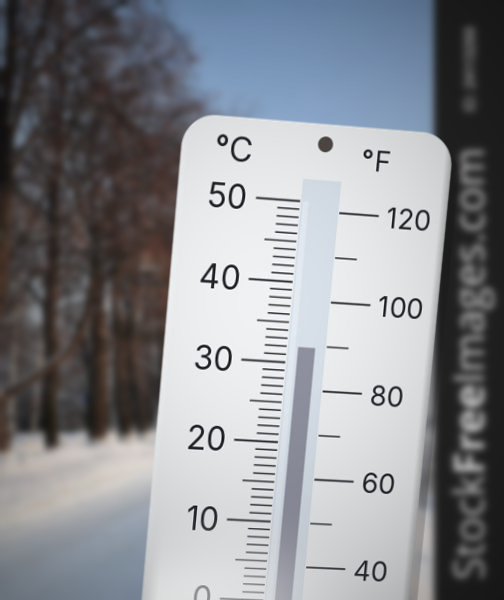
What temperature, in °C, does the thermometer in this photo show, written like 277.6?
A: 32
